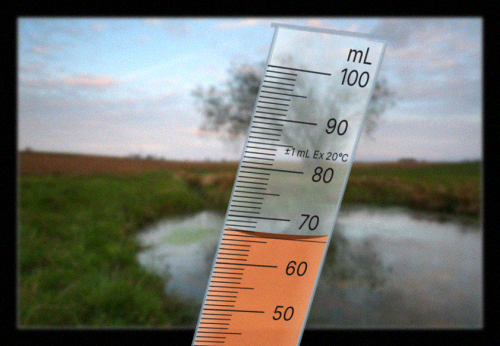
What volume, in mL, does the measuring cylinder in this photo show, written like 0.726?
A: 66
